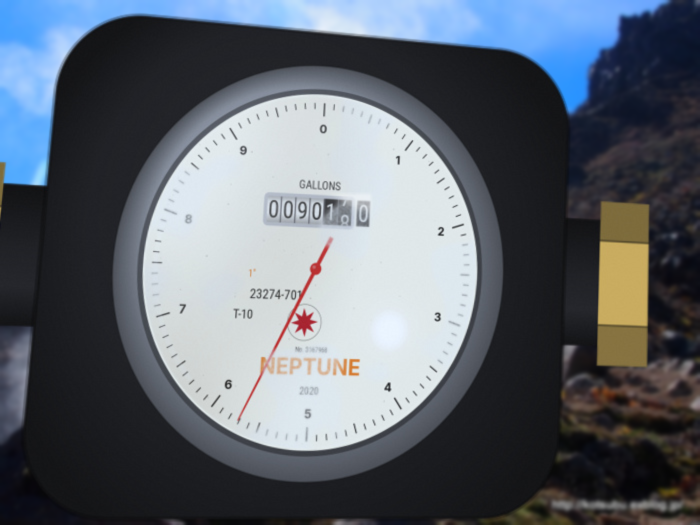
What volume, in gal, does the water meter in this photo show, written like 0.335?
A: 90175.7
